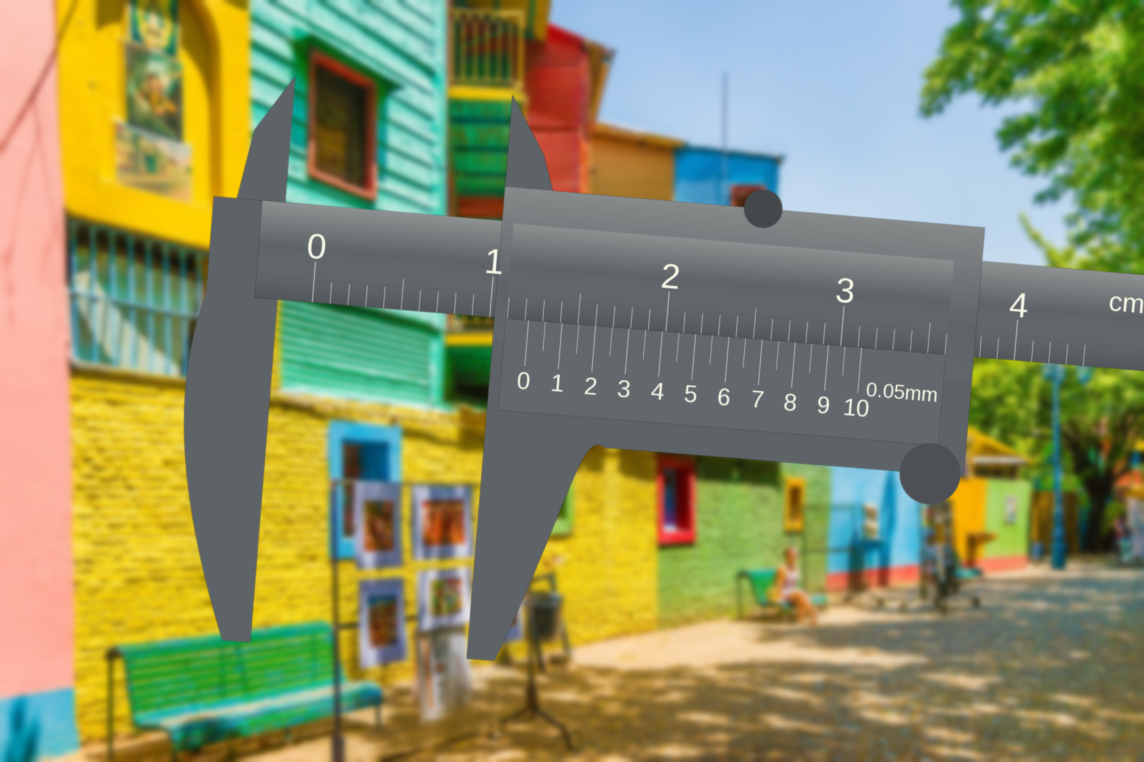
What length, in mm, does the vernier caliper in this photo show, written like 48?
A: 12.2
